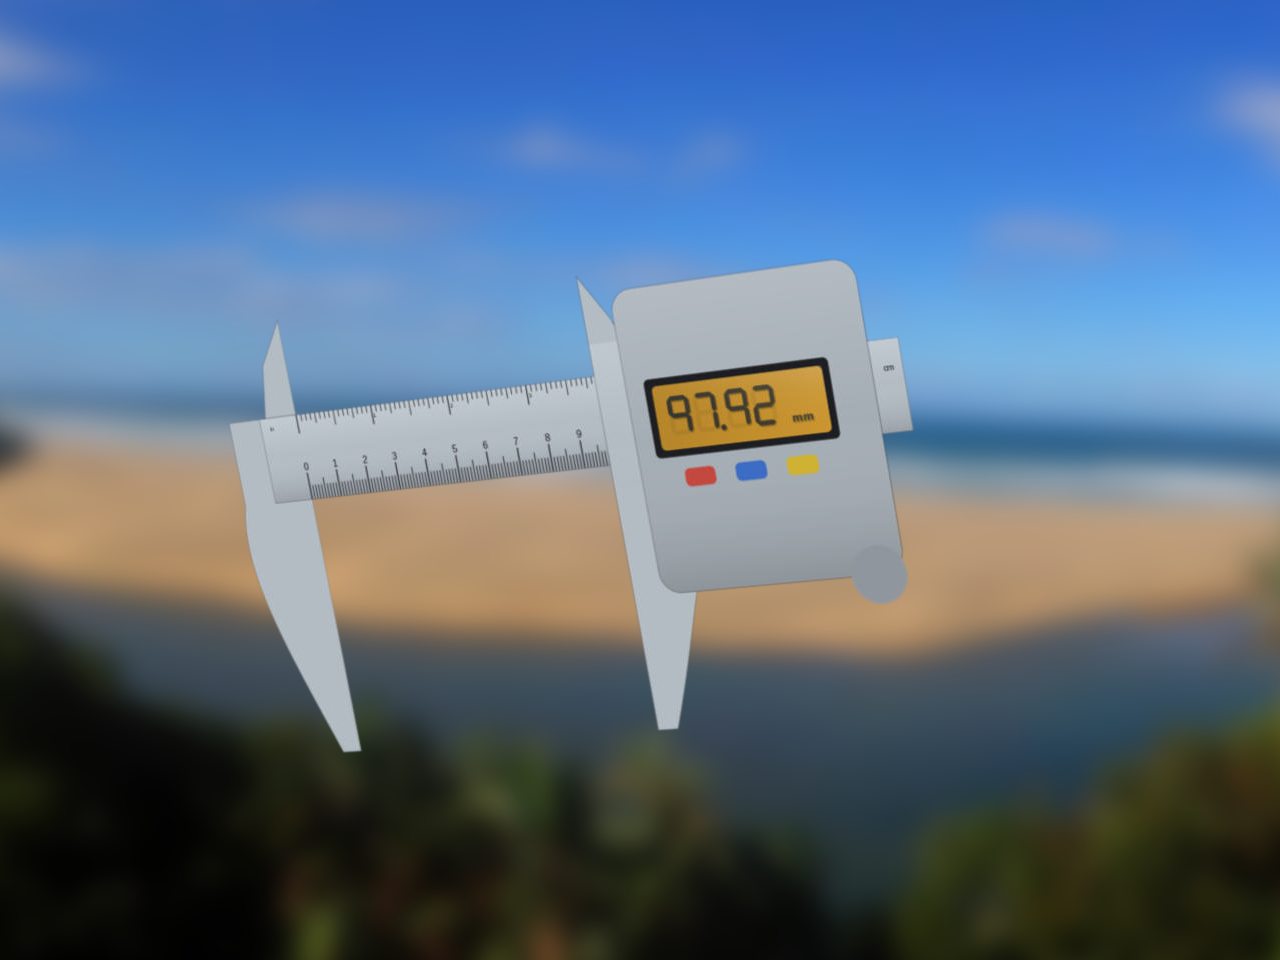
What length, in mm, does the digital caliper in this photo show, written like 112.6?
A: 97.92
